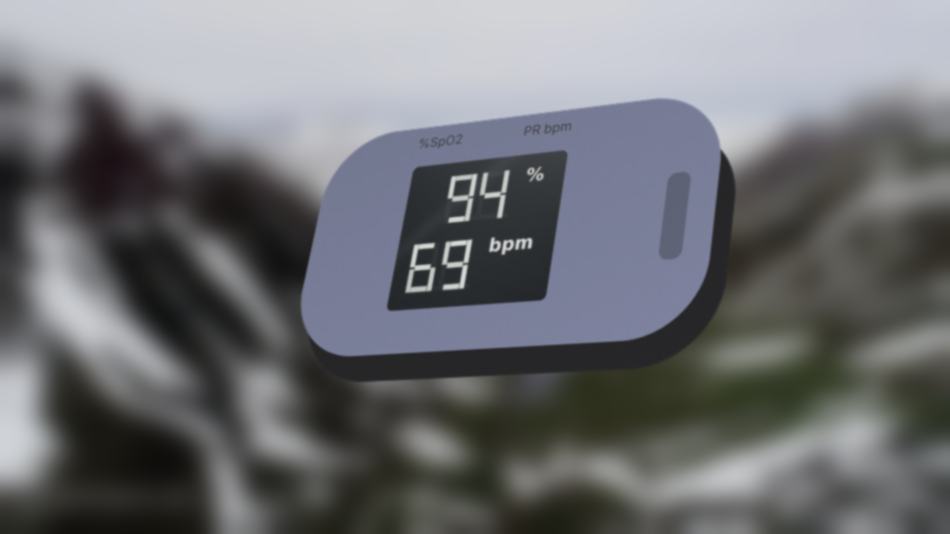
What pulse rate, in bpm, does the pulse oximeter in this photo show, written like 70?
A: 69
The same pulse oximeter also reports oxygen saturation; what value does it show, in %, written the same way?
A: 94
